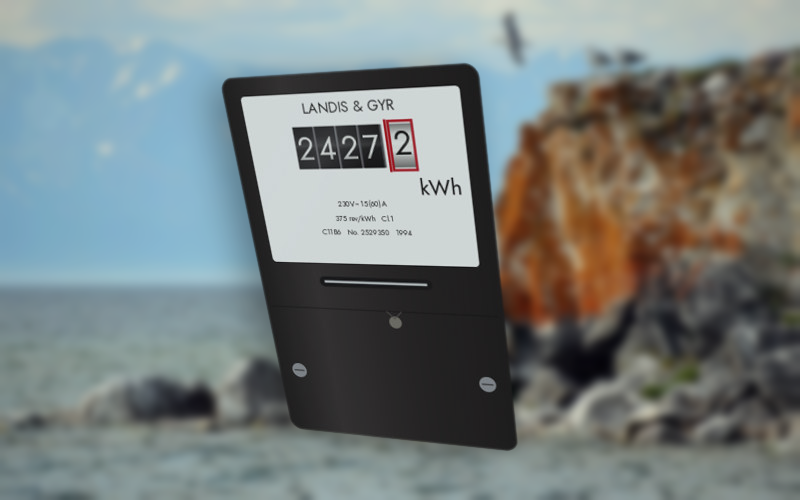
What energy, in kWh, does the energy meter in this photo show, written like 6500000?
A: 2427.2
